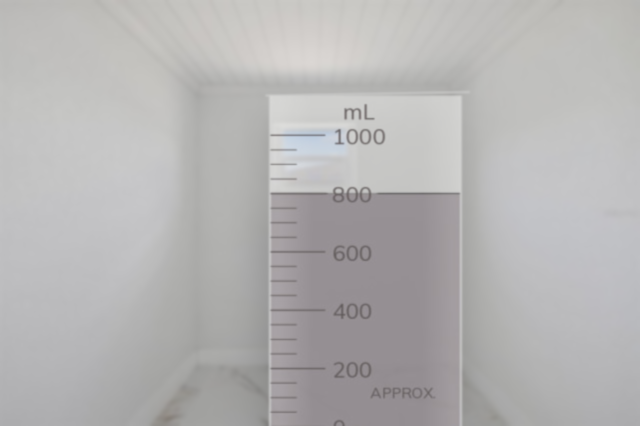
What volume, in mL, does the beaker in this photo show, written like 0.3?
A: 800
